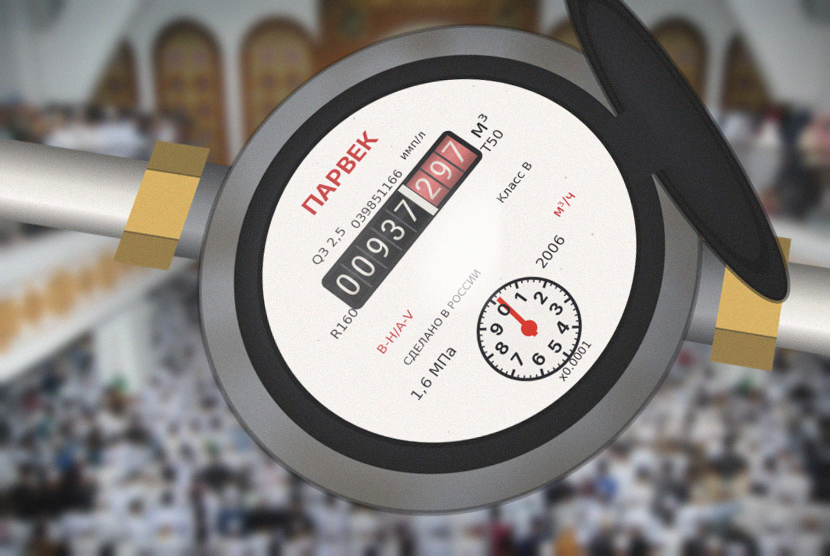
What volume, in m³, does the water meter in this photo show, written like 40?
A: 937.2970
